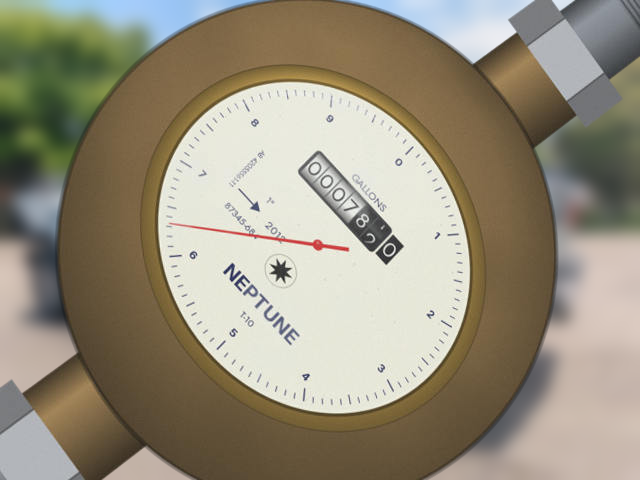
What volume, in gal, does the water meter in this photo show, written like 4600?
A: 7816.3
